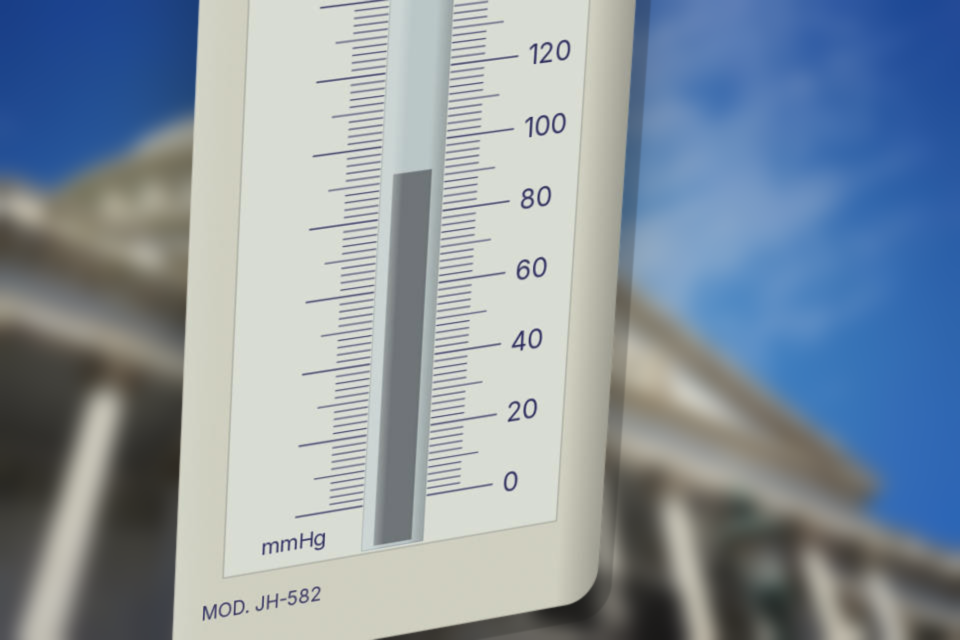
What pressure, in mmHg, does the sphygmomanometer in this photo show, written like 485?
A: 92
